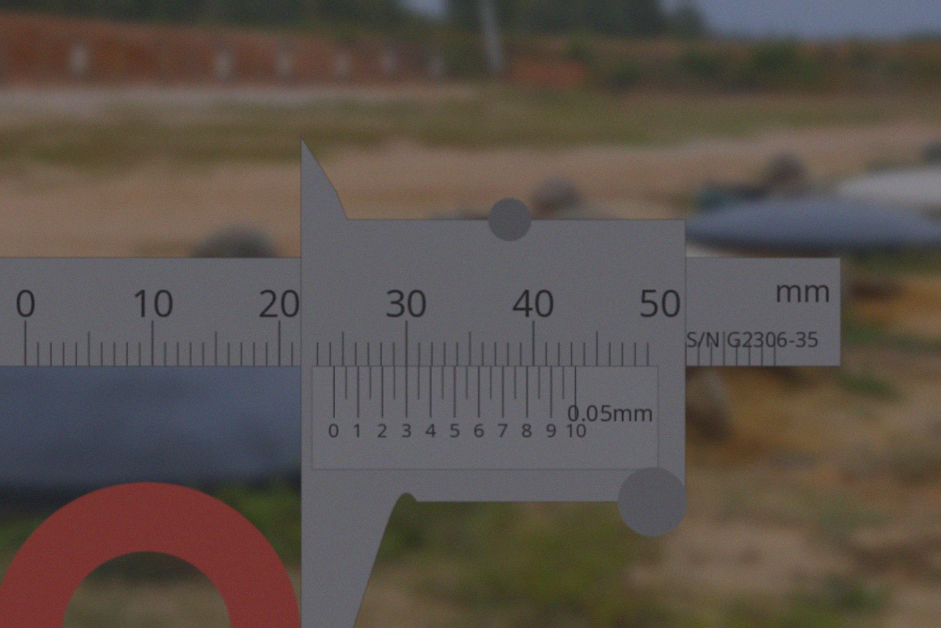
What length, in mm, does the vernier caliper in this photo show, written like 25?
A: 24.3
